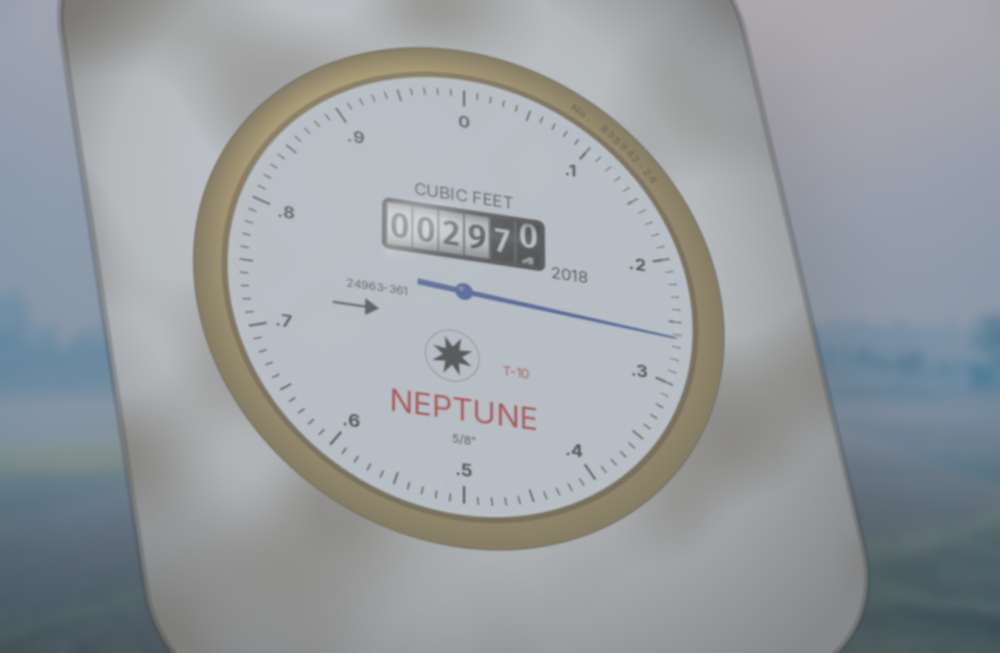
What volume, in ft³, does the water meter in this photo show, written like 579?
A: 2970.26
